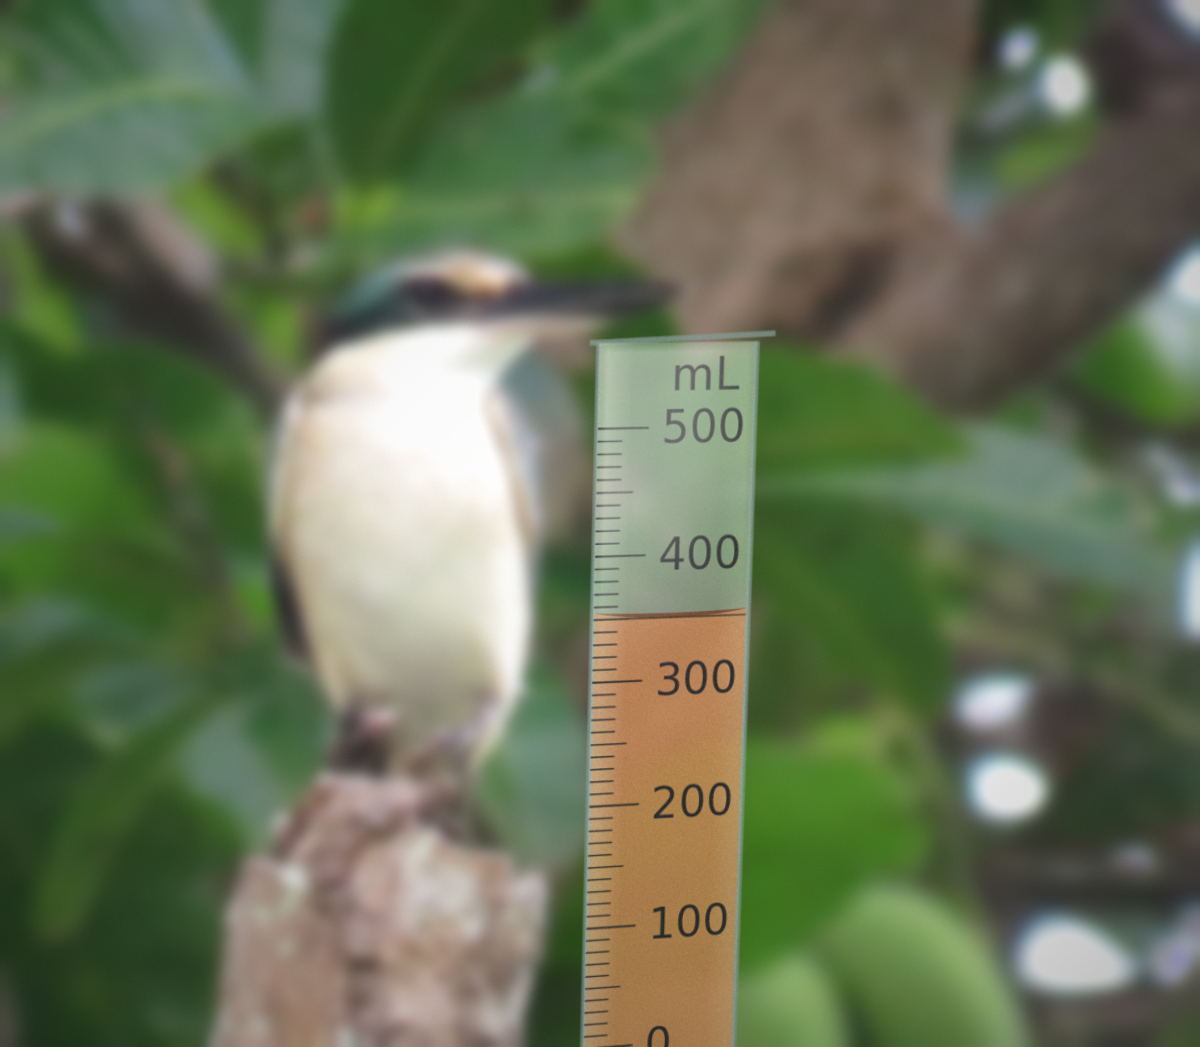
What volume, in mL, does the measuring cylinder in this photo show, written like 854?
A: 350
